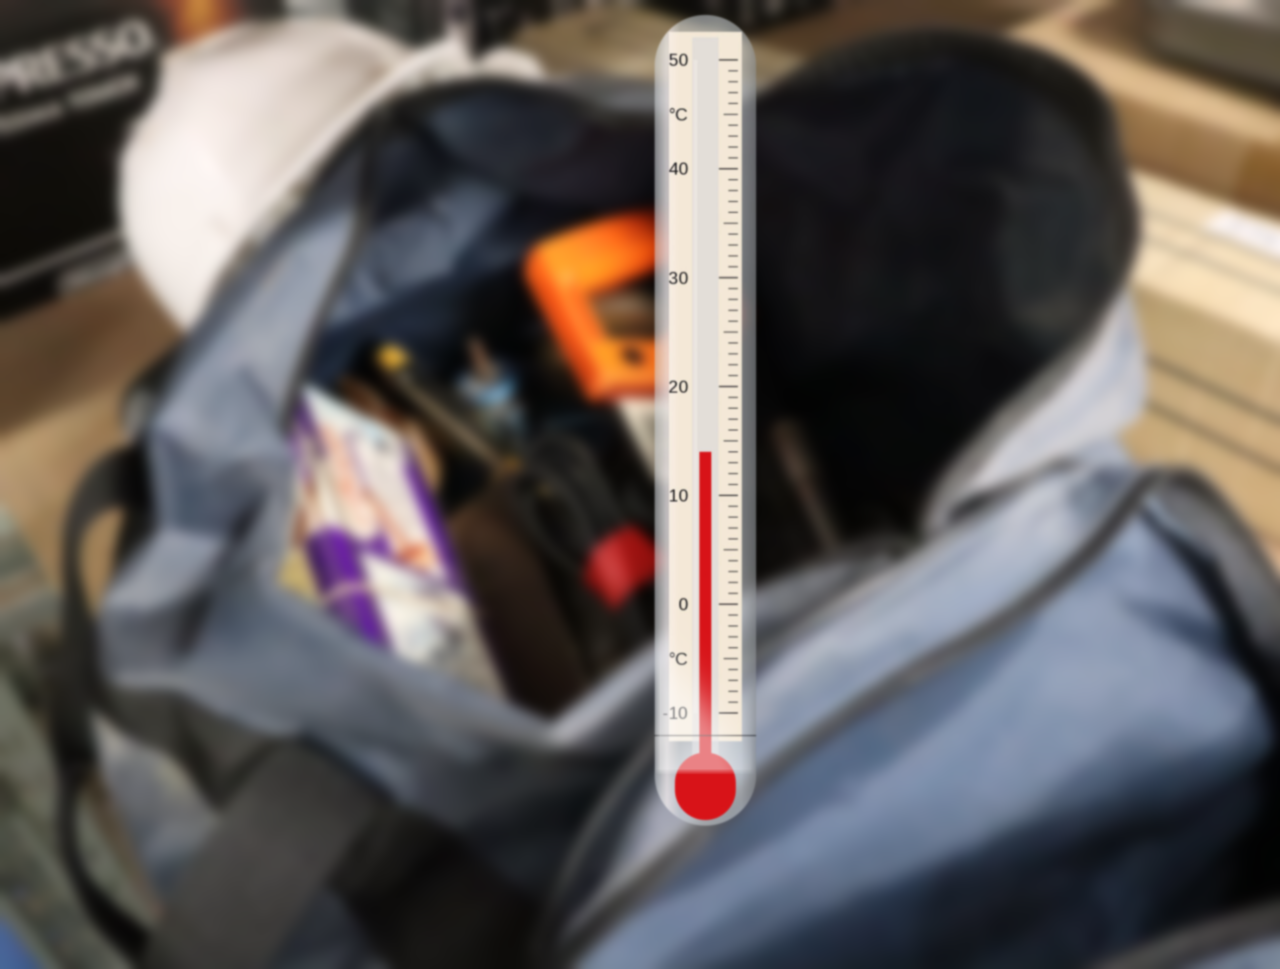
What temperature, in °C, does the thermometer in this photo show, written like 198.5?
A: 14
